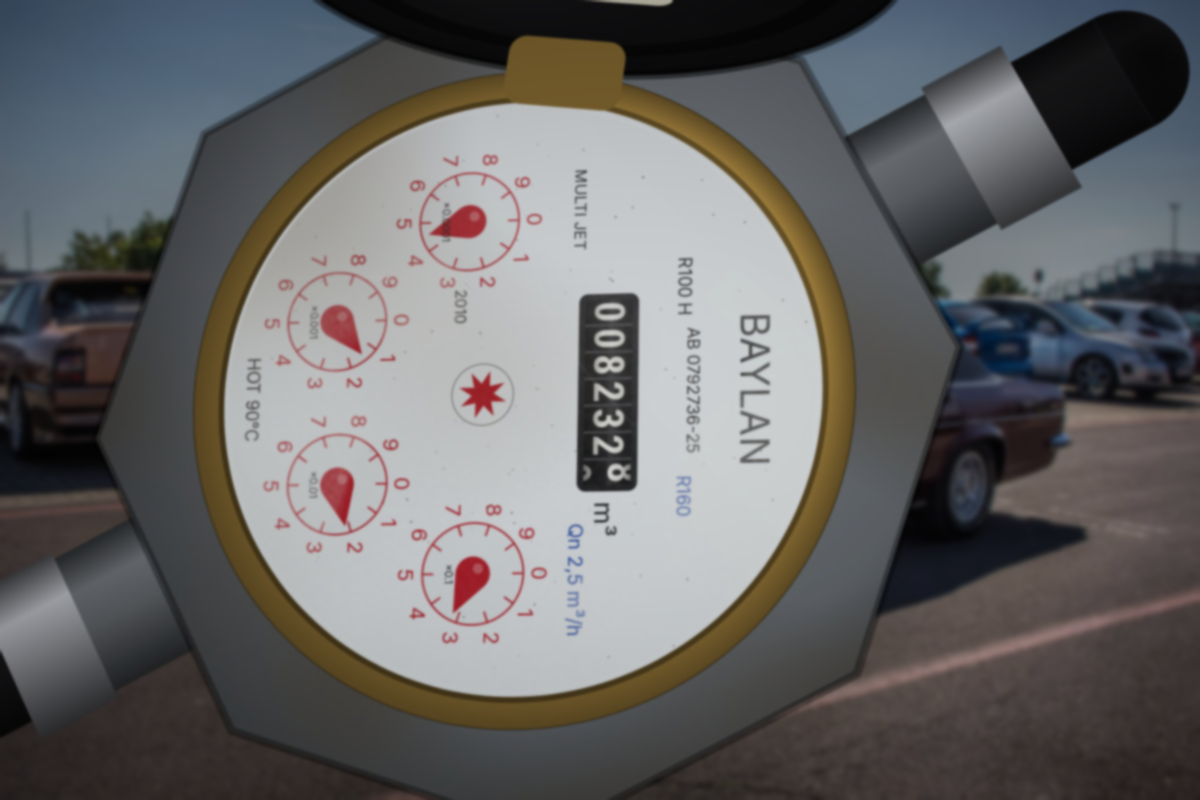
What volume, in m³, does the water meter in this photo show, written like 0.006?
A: 82328.3214
